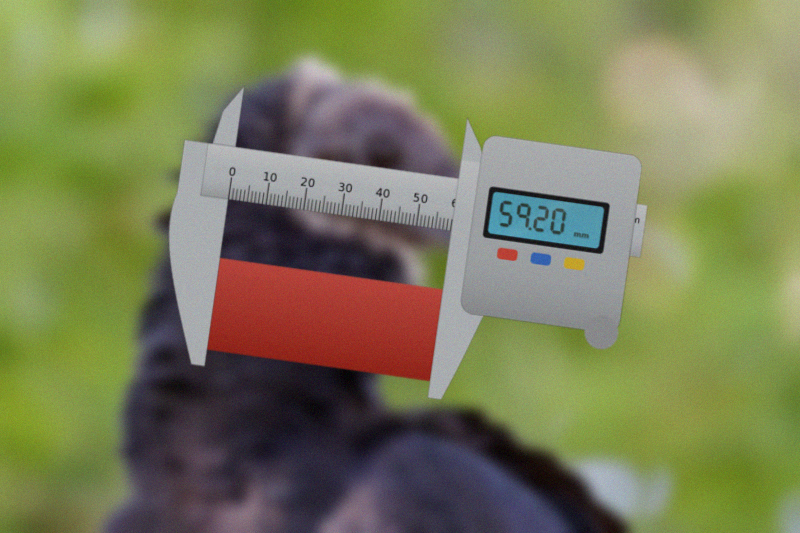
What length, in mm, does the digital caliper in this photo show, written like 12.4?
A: 59.20
